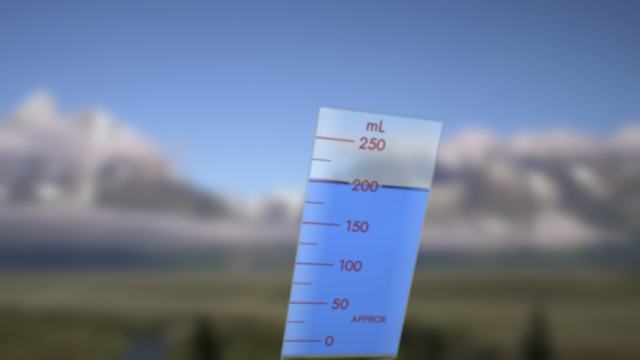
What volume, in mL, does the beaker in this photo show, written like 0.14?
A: 200
